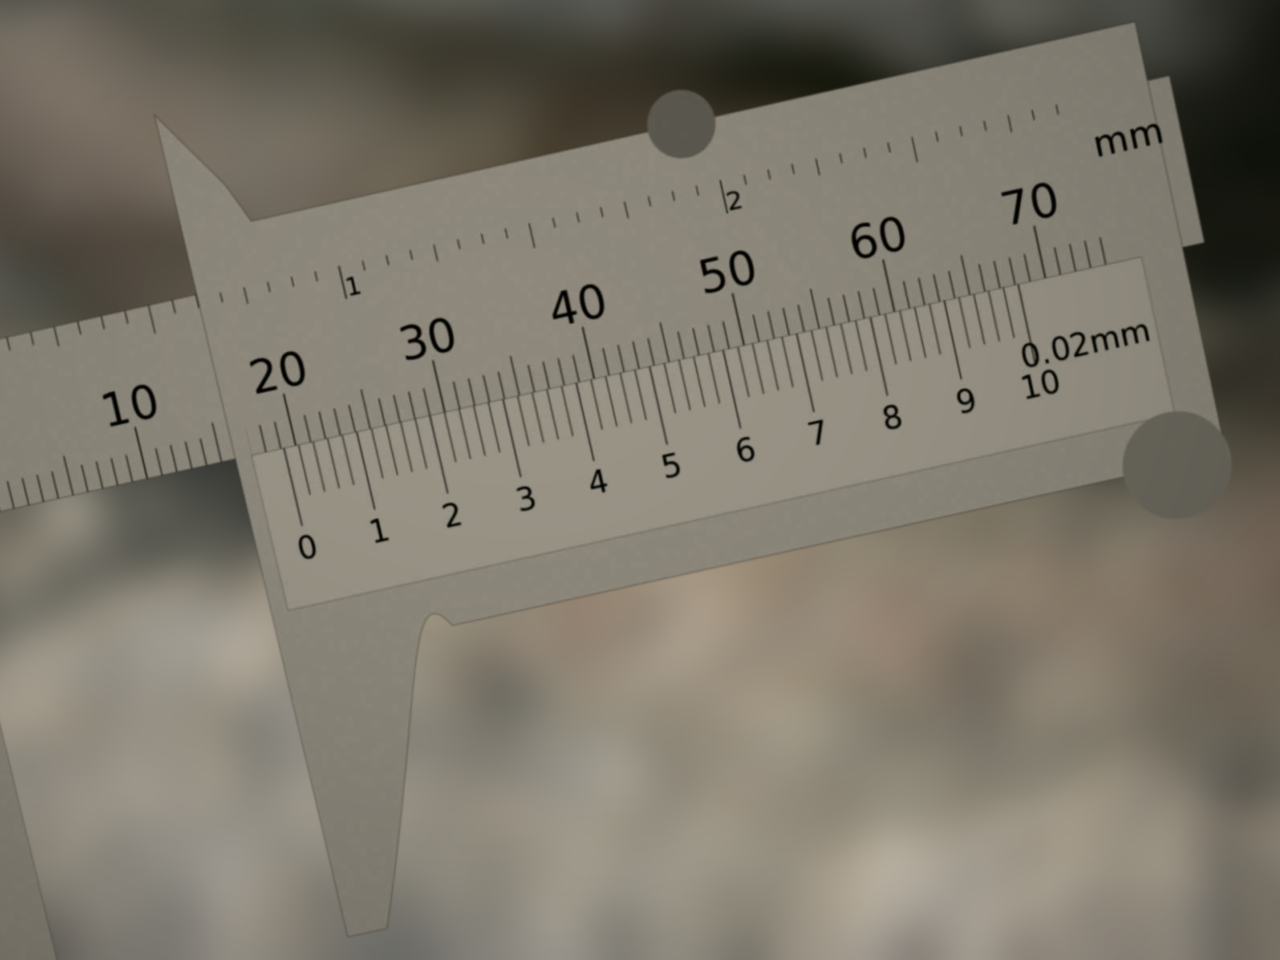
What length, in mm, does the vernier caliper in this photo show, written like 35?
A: 19.2
